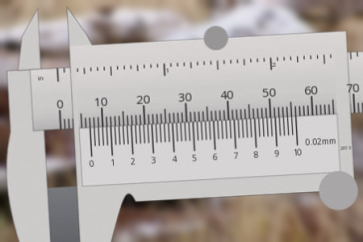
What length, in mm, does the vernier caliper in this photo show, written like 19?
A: 7.0
